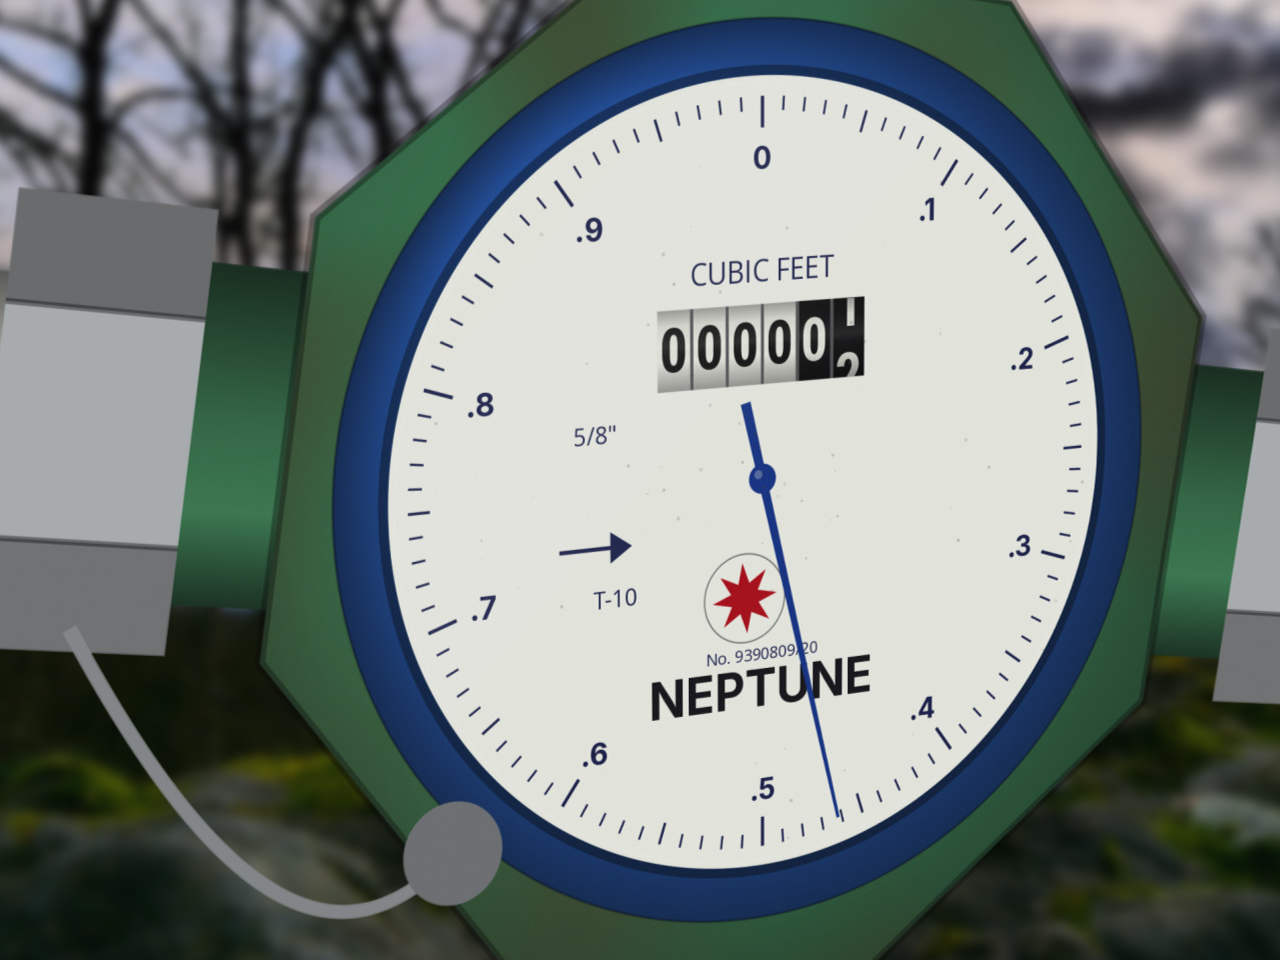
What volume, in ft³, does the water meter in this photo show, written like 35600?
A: 1.46
